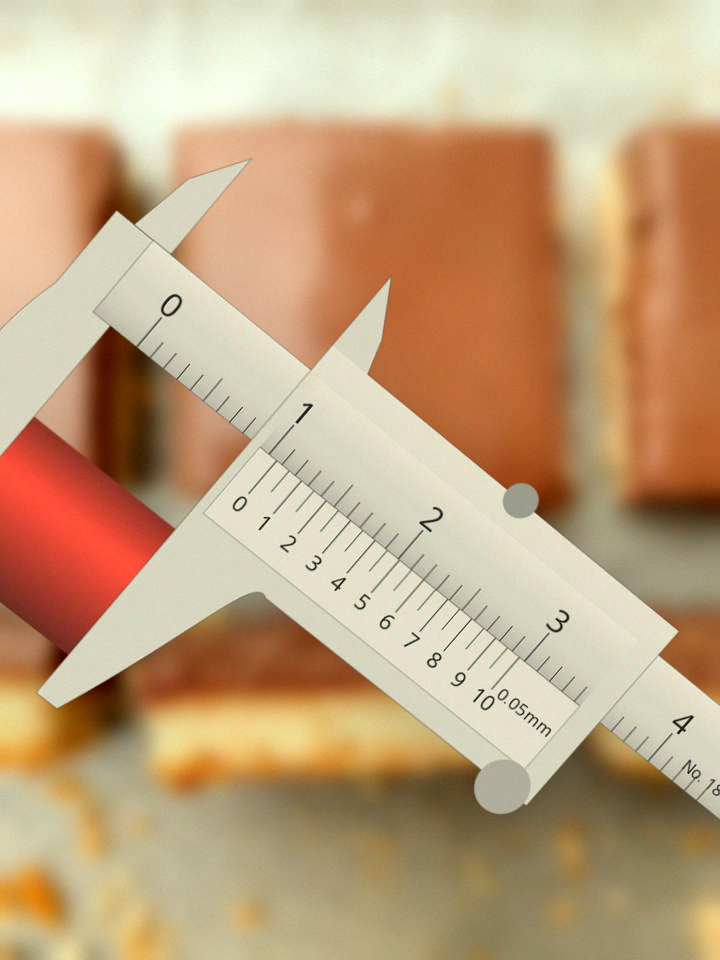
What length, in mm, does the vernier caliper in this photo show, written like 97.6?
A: 10.6
